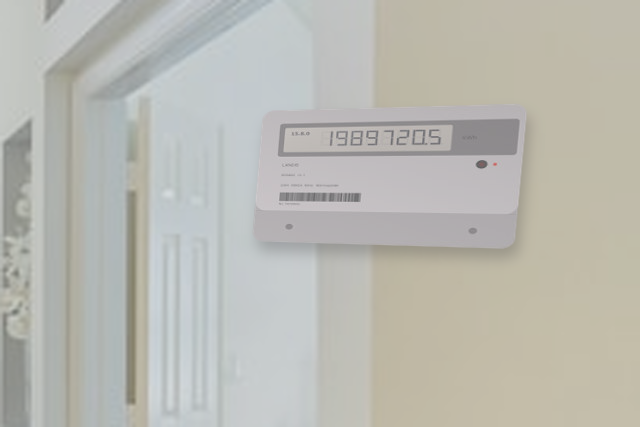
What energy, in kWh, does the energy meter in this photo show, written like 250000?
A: 1989720.5
